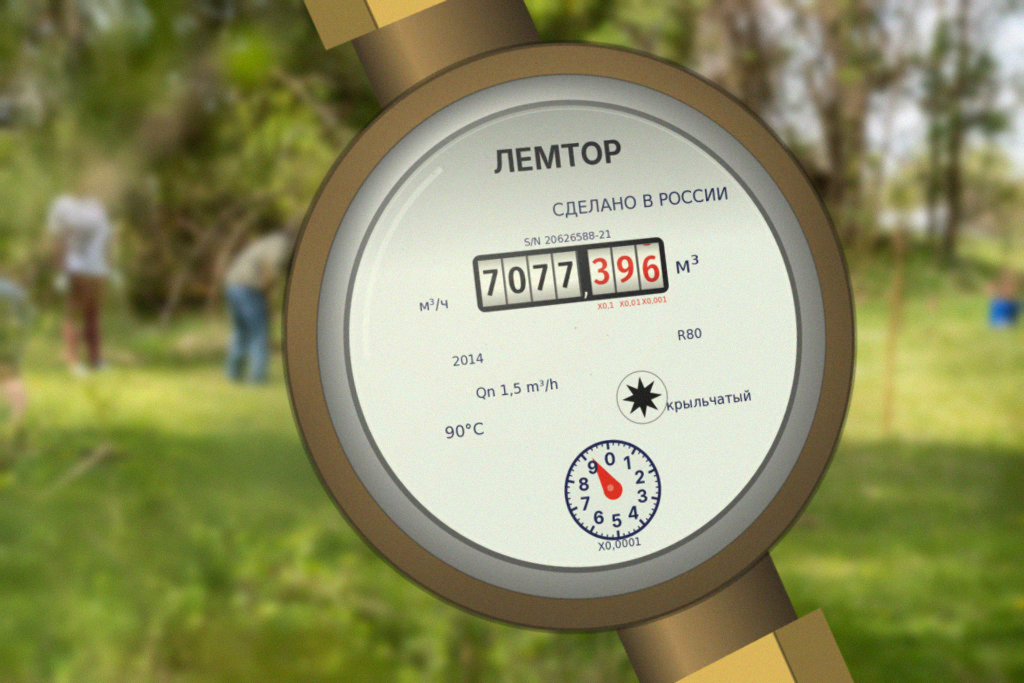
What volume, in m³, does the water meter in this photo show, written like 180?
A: 7077.3959
